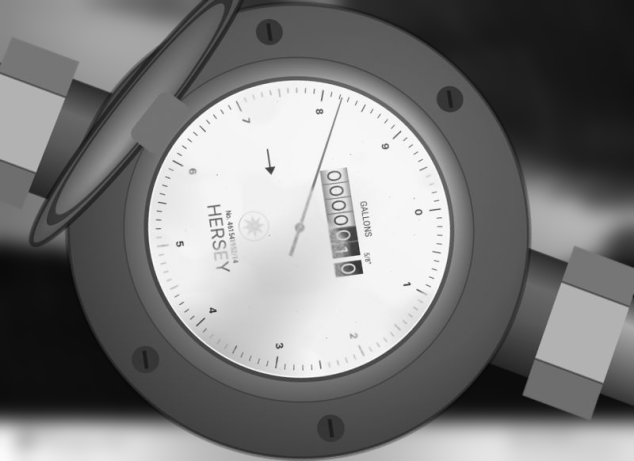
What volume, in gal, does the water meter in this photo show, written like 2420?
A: 8.2
